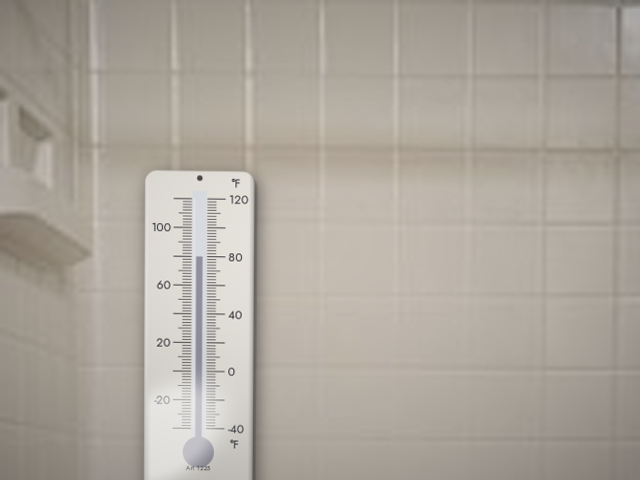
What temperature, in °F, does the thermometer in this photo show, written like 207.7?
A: 80
